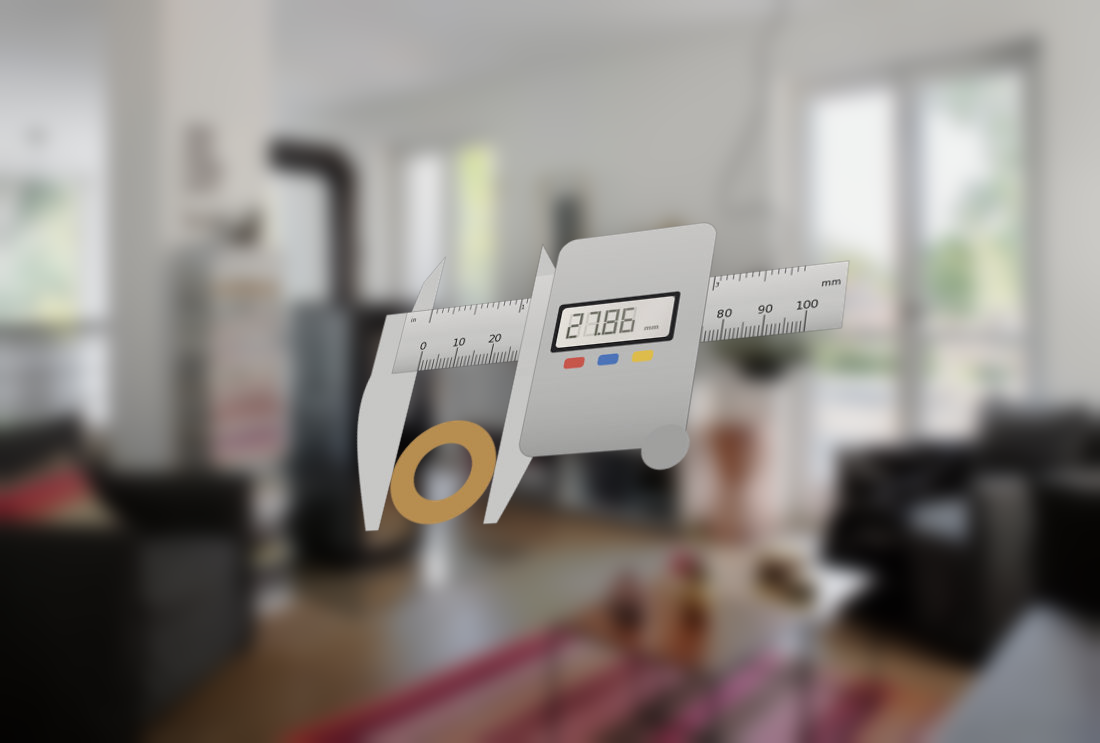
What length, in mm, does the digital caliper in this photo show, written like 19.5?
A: 27.86
